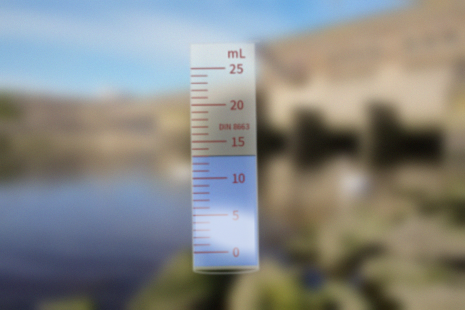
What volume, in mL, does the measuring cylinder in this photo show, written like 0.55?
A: 13
